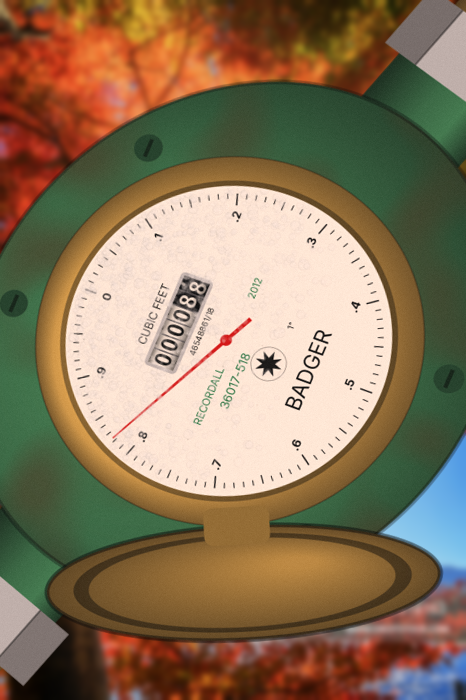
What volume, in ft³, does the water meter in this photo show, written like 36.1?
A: 87.82
